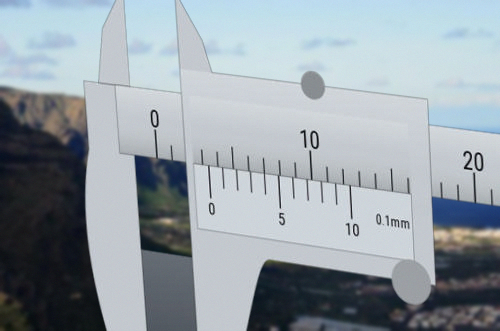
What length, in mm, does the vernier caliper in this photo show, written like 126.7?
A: 3.4
